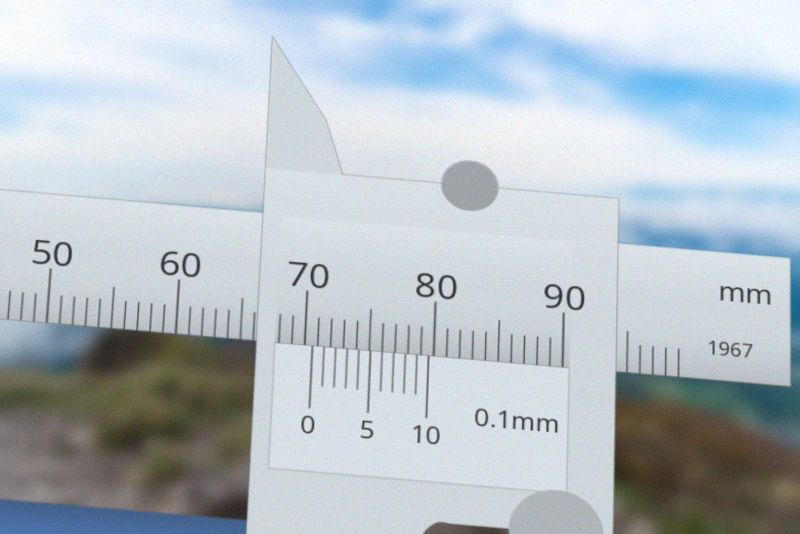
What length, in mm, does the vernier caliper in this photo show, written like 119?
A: 70.6
